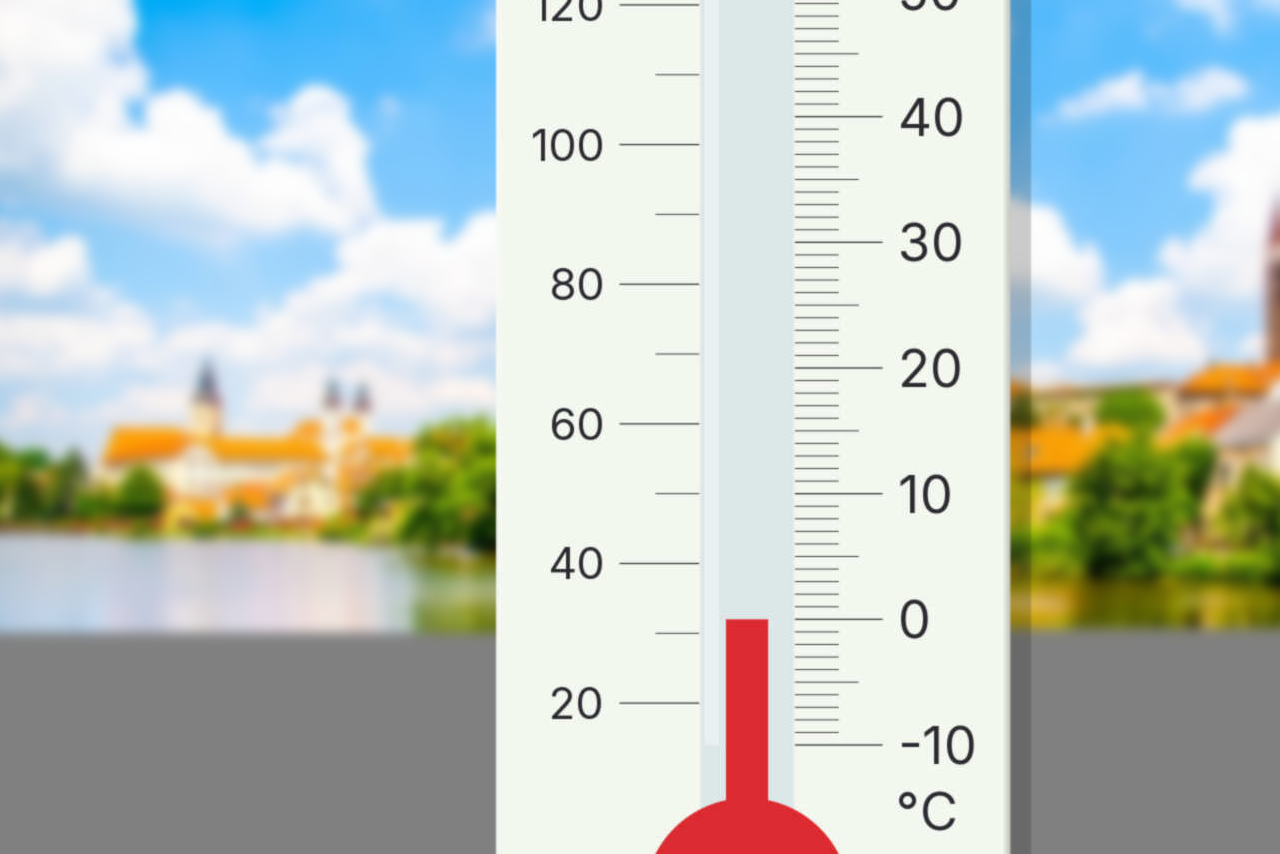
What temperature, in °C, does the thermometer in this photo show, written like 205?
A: 0
